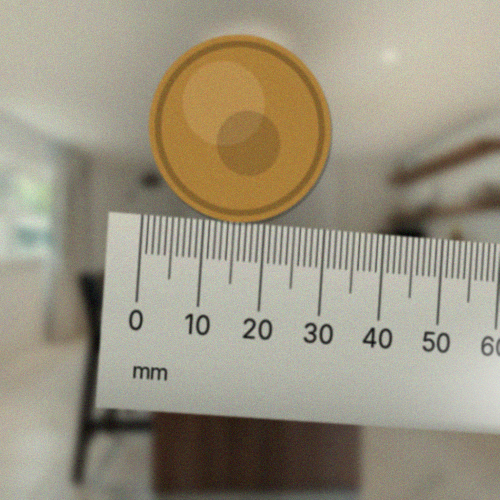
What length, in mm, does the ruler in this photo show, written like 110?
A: 30
